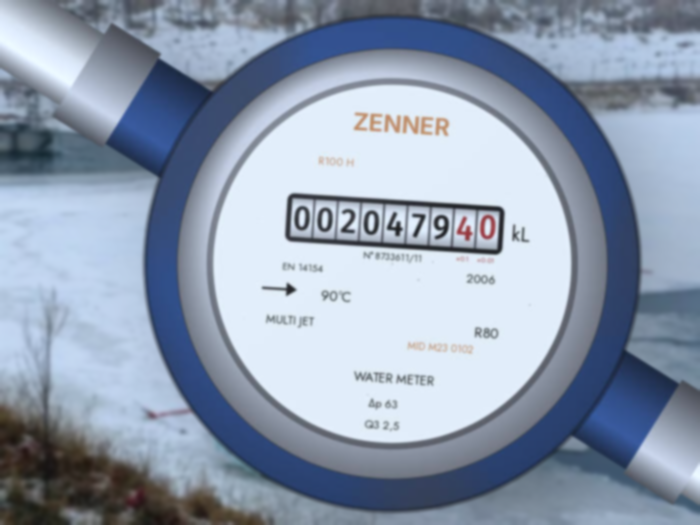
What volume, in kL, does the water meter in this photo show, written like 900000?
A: 20479.40
